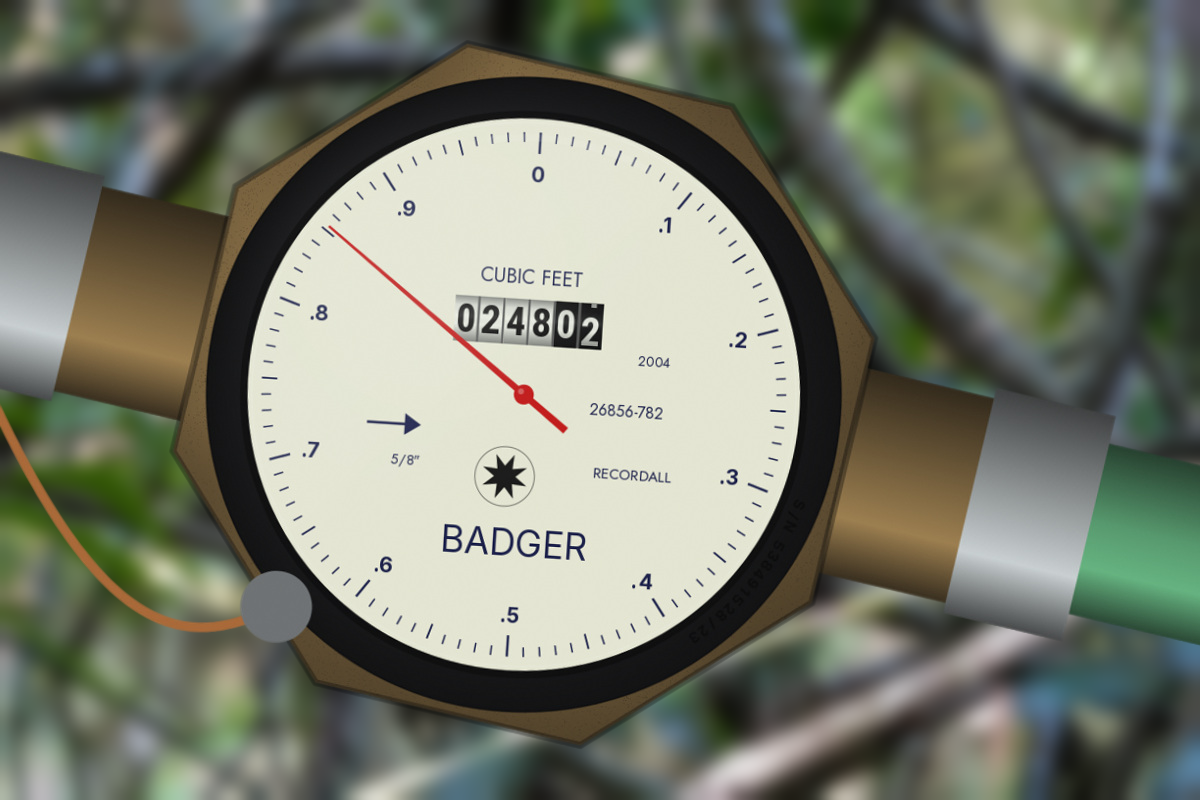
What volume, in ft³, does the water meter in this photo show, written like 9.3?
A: 24801.85
